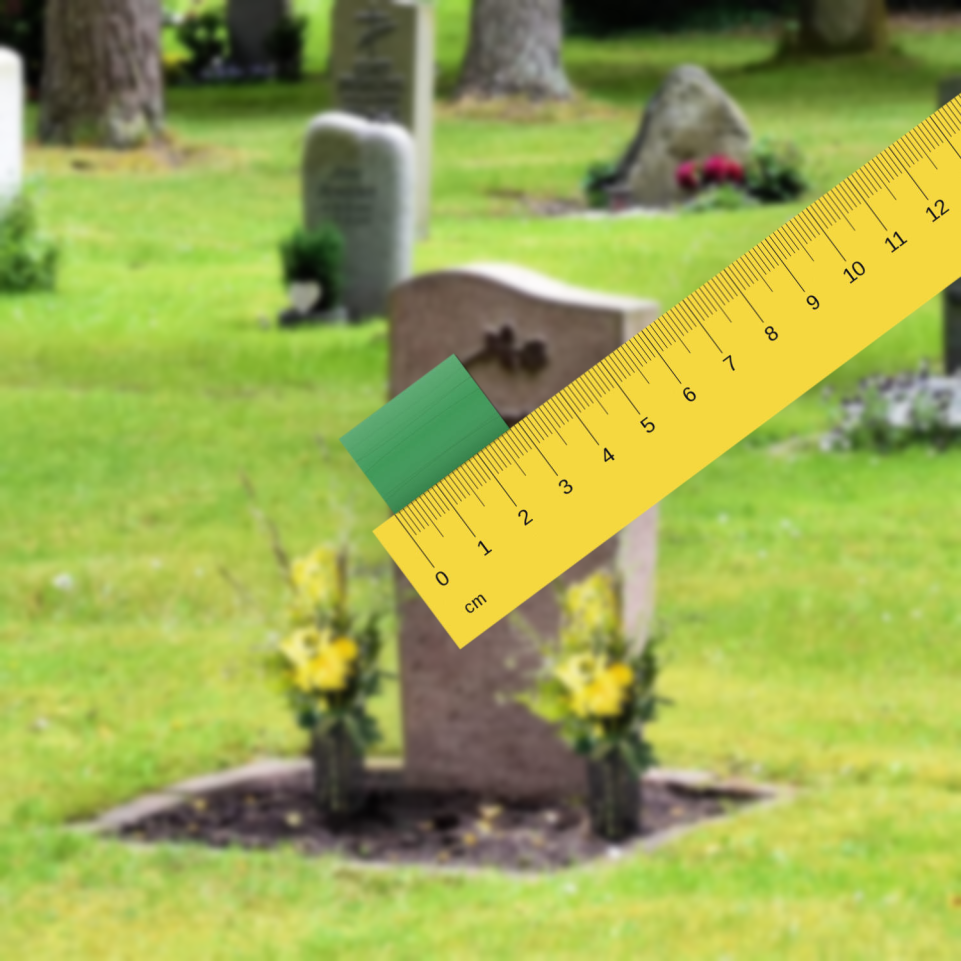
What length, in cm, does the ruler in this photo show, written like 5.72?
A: 2.8
